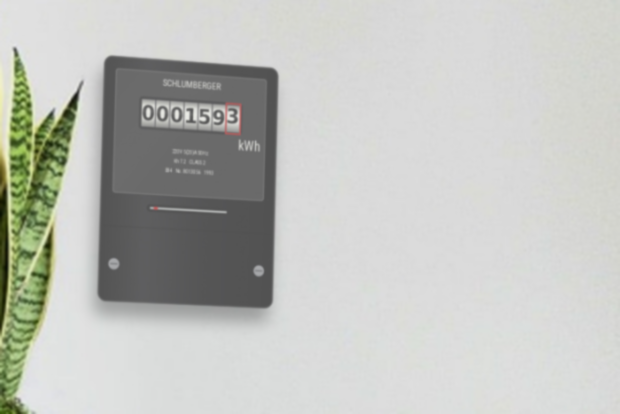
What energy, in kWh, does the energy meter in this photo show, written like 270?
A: 159.3
